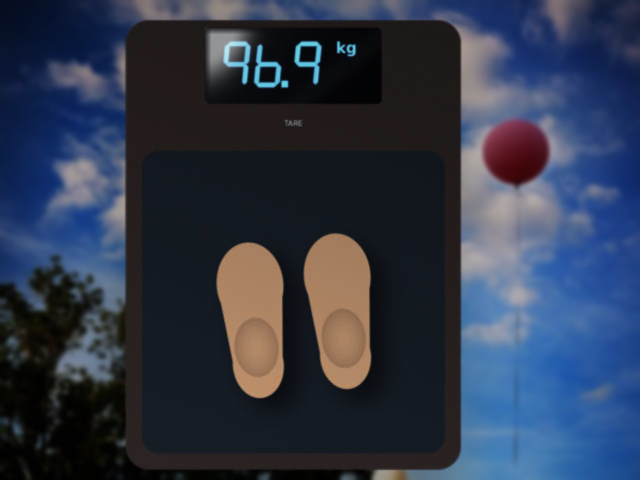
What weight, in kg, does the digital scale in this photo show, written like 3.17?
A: 96.9
